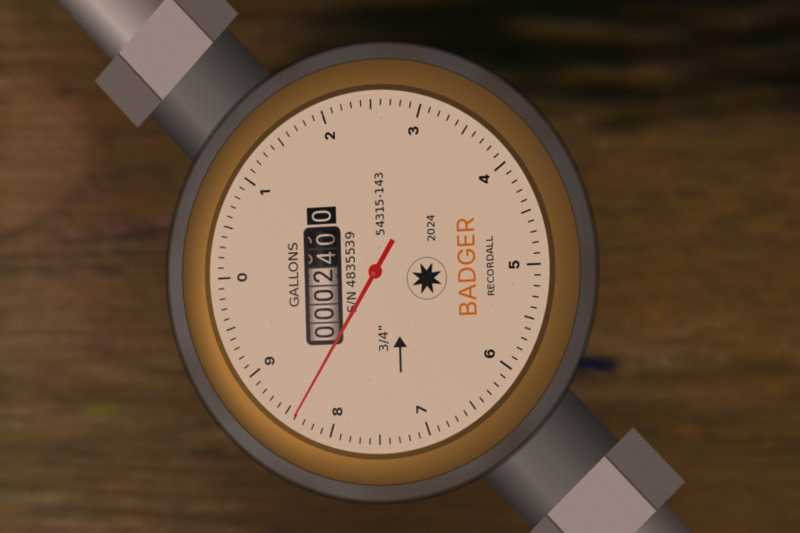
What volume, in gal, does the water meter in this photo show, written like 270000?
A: 2398.4
